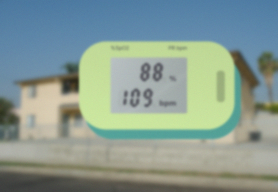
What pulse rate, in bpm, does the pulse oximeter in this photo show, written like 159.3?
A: 109
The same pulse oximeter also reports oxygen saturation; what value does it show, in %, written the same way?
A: 88
